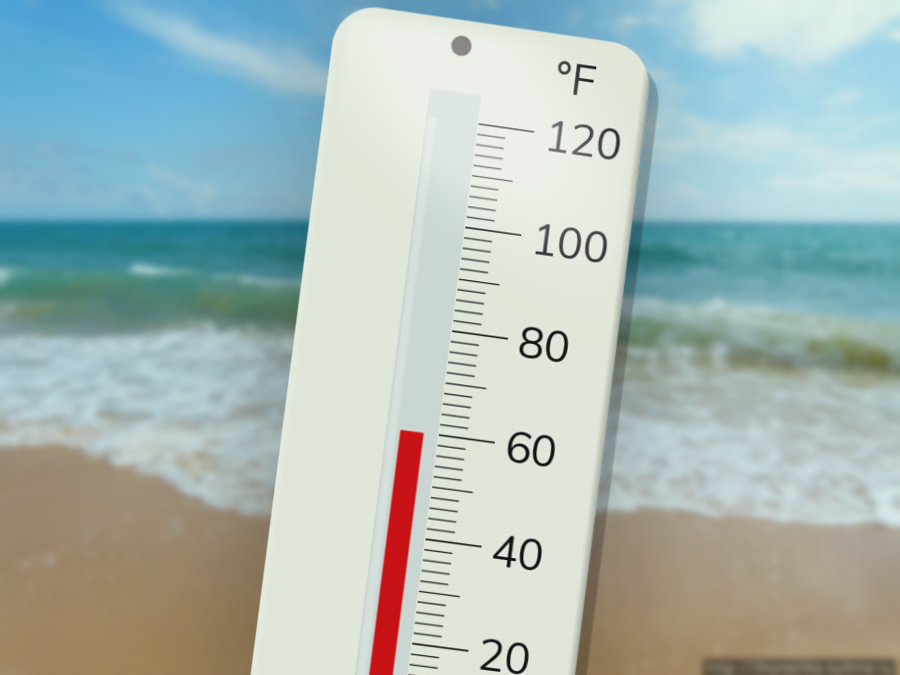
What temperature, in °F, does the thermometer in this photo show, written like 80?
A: 60
